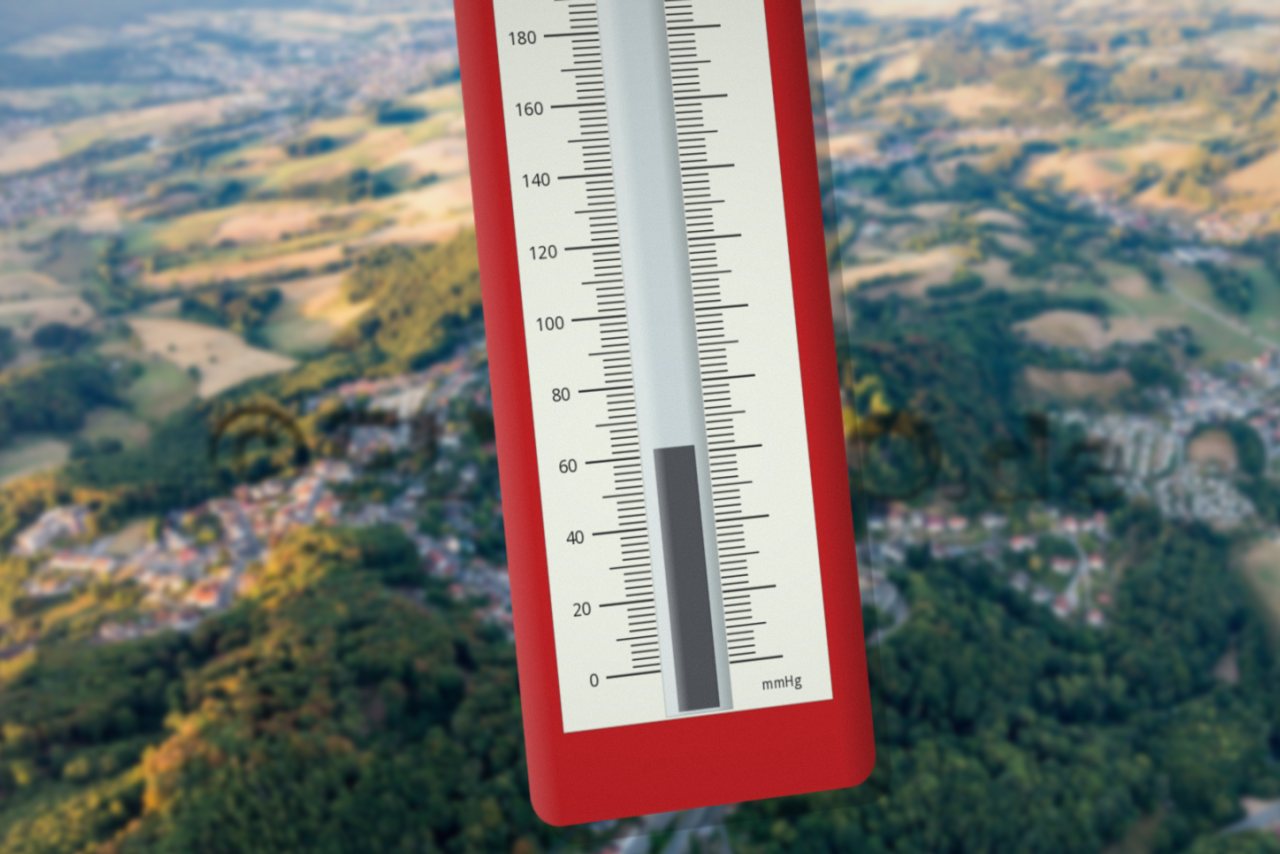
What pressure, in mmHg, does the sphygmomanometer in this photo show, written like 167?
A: 62
